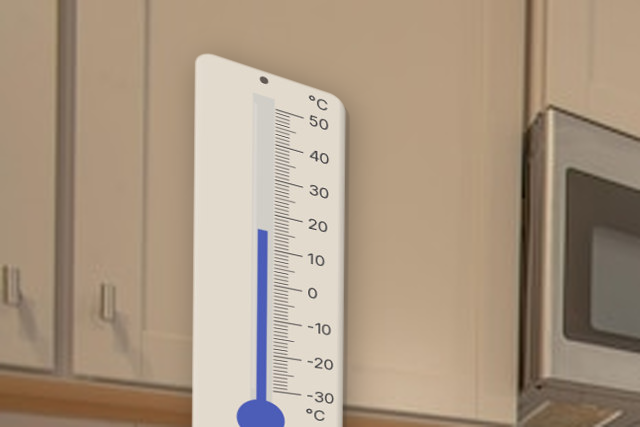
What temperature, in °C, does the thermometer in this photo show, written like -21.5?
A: 15
